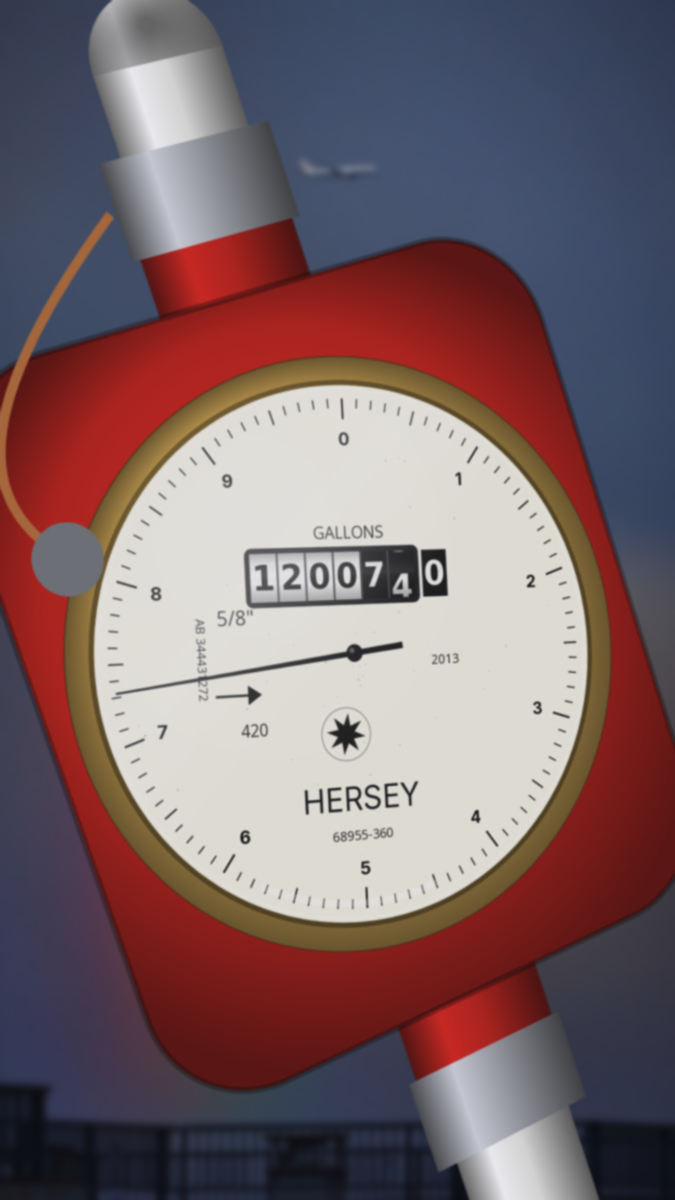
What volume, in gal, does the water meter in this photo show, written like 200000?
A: 1200737.3
